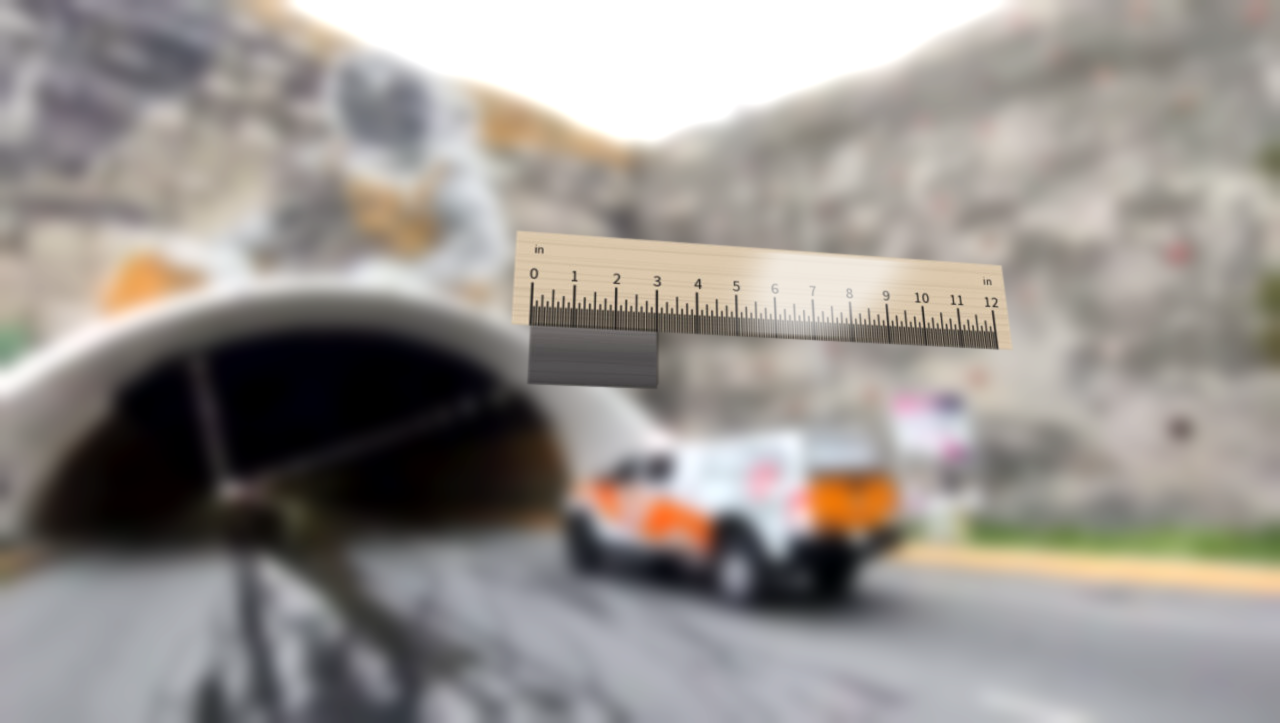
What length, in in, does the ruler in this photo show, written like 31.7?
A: 3
